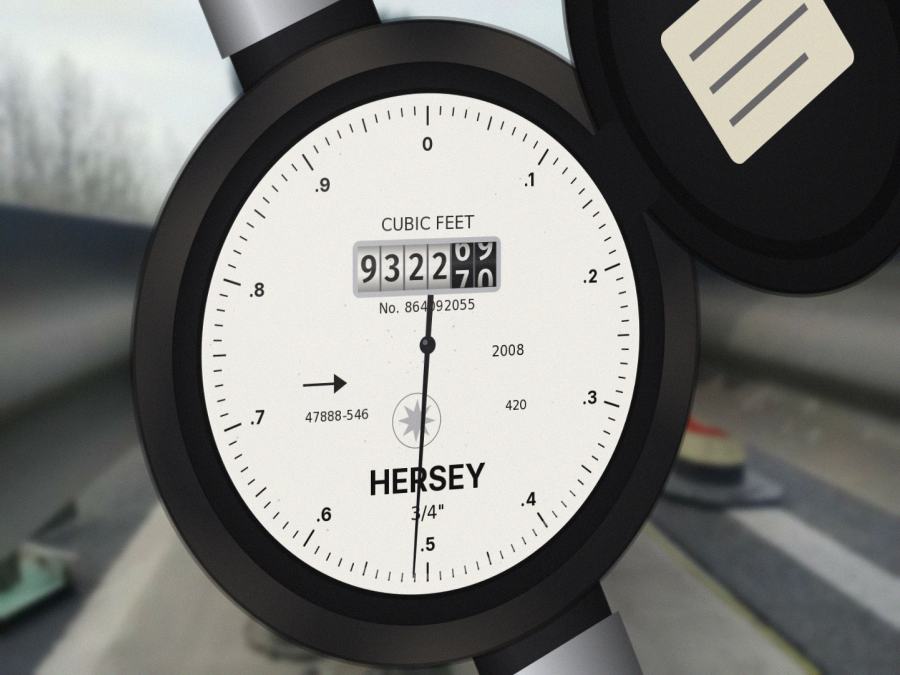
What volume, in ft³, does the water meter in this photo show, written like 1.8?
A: 932269.51
